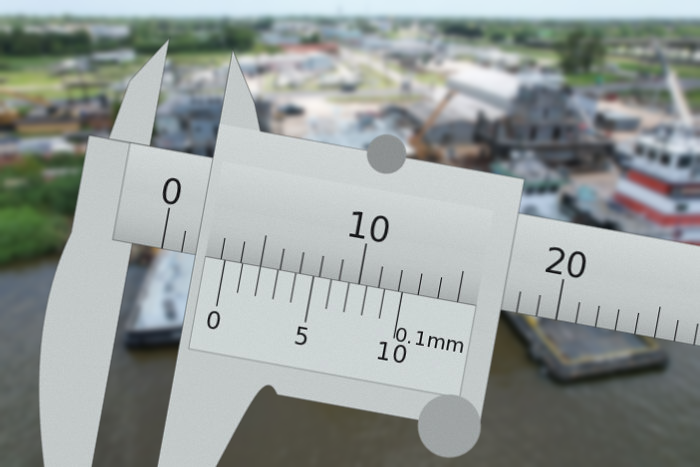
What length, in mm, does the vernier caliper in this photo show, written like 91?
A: 3.2
